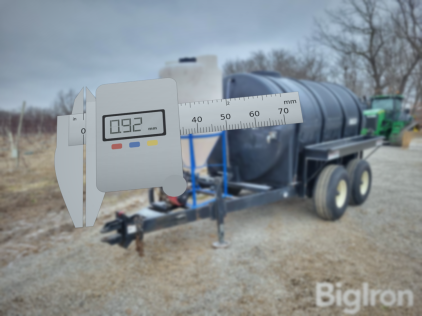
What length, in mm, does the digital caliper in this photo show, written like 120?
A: 0.92
